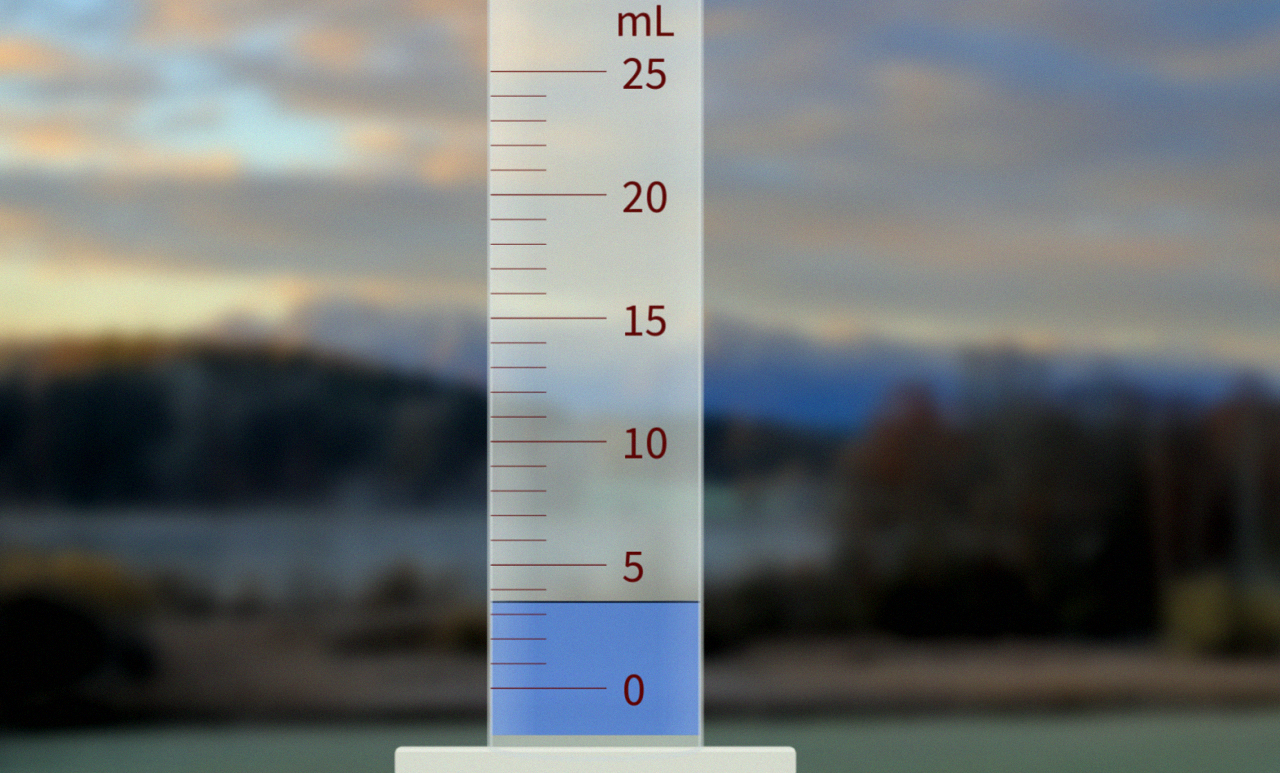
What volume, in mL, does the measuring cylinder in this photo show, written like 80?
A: 3.5
